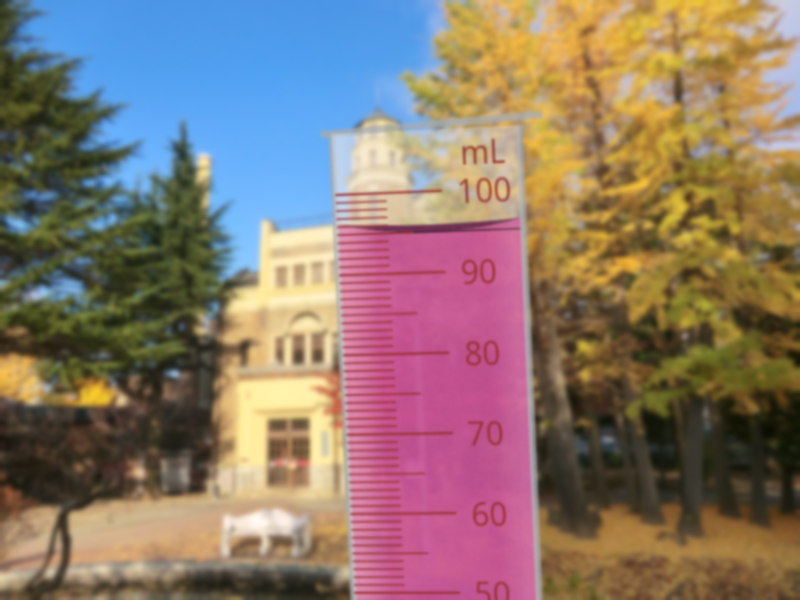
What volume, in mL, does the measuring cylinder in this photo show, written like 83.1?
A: 95
